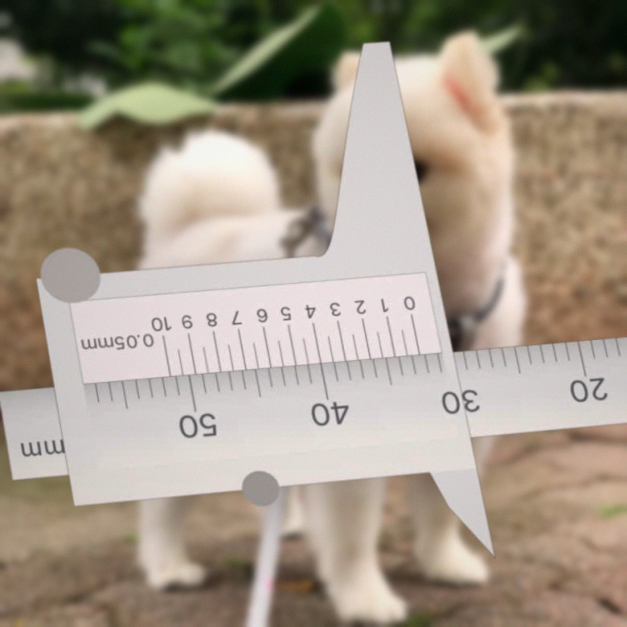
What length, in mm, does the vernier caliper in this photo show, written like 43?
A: 32.4
